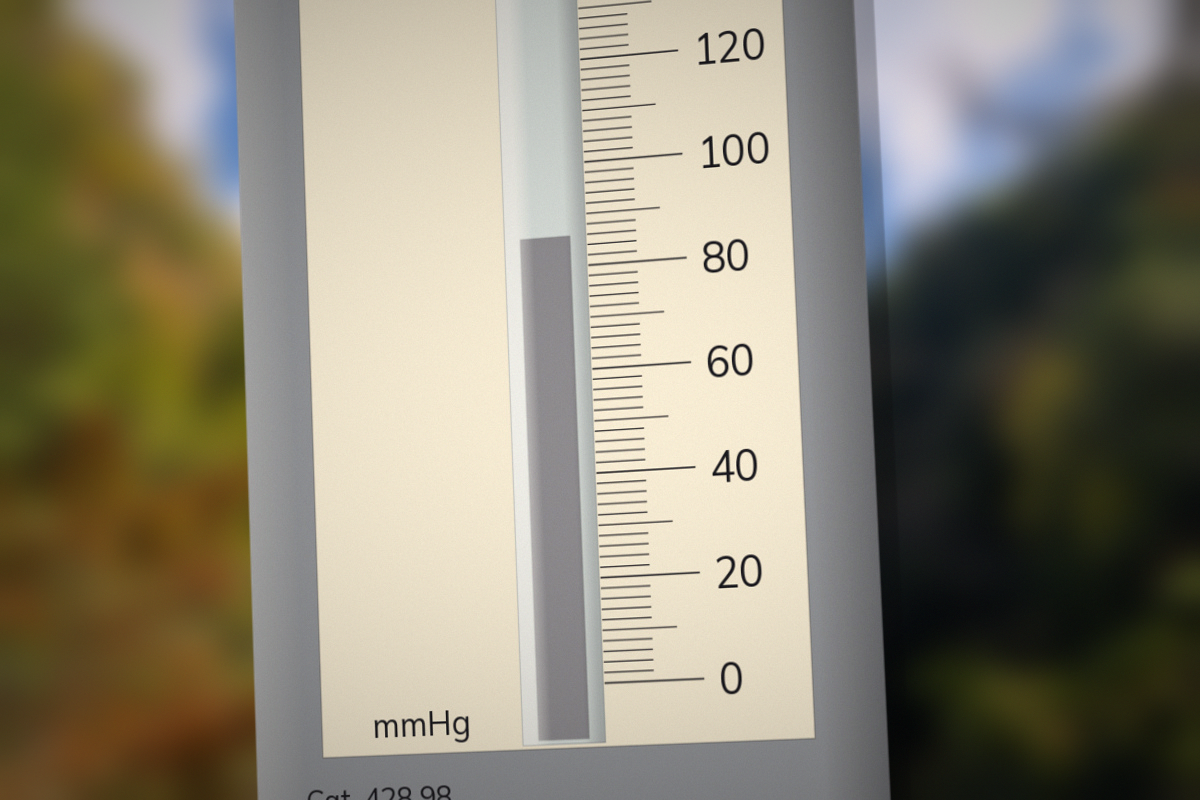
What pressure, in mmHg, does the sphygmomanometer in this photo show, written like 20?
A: 86
